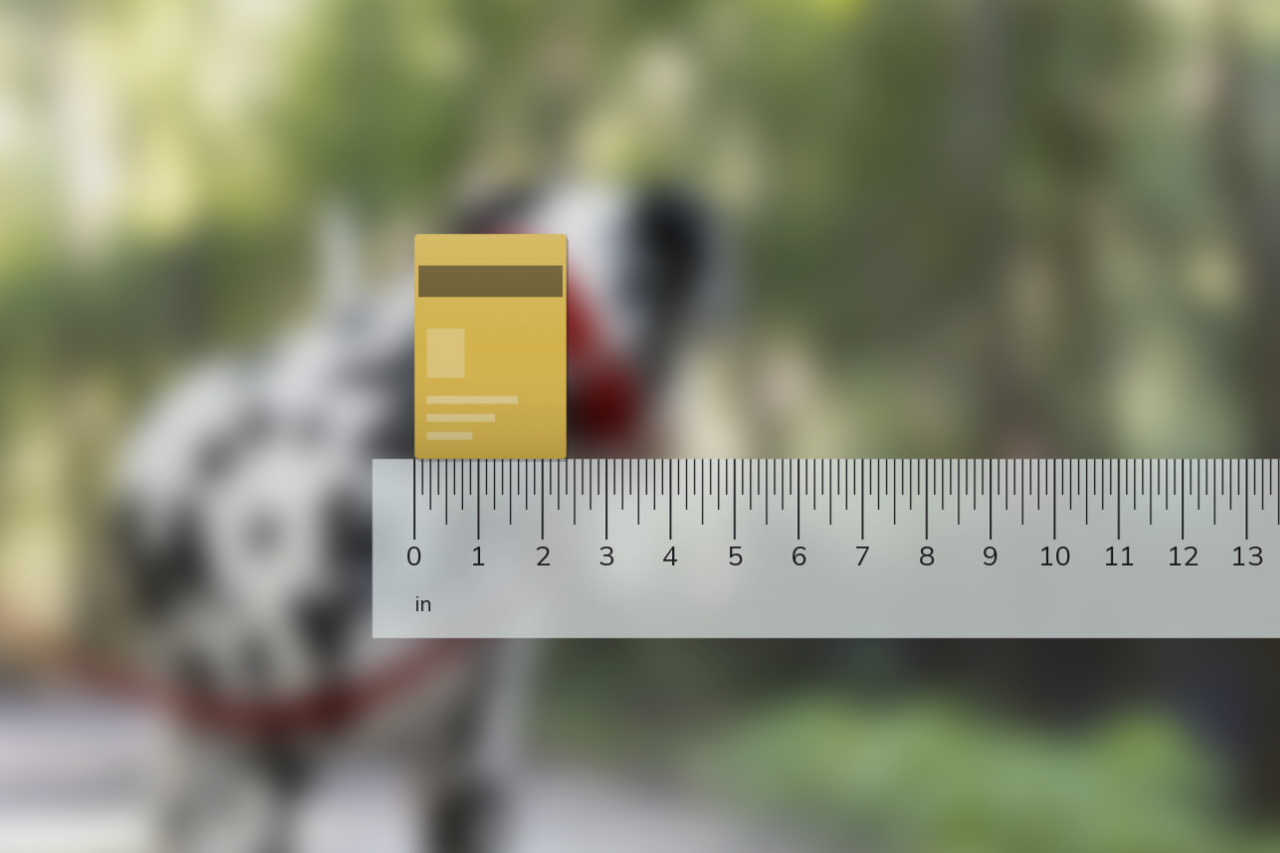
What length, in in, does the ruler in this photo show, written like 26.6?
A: 2.375
